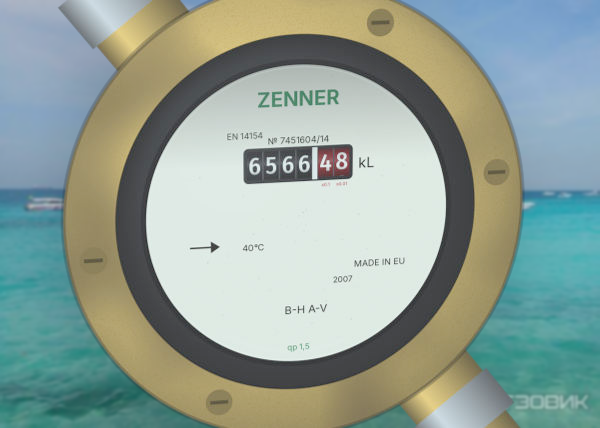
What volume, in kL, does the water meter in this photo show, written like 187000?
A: 6566.48
